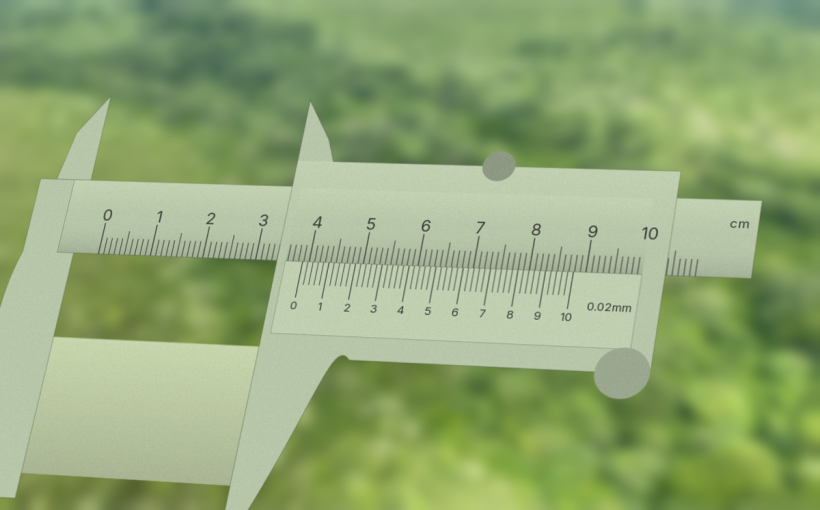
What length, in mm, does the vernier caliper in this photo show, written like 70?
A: 38.8
